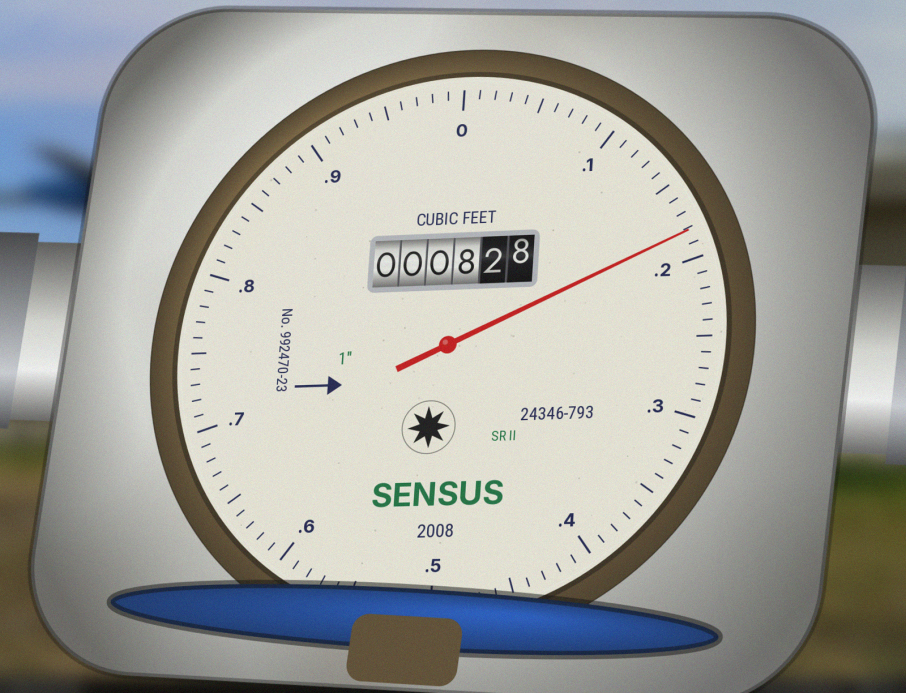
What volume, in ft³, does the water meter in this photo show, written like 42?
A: 828.18
